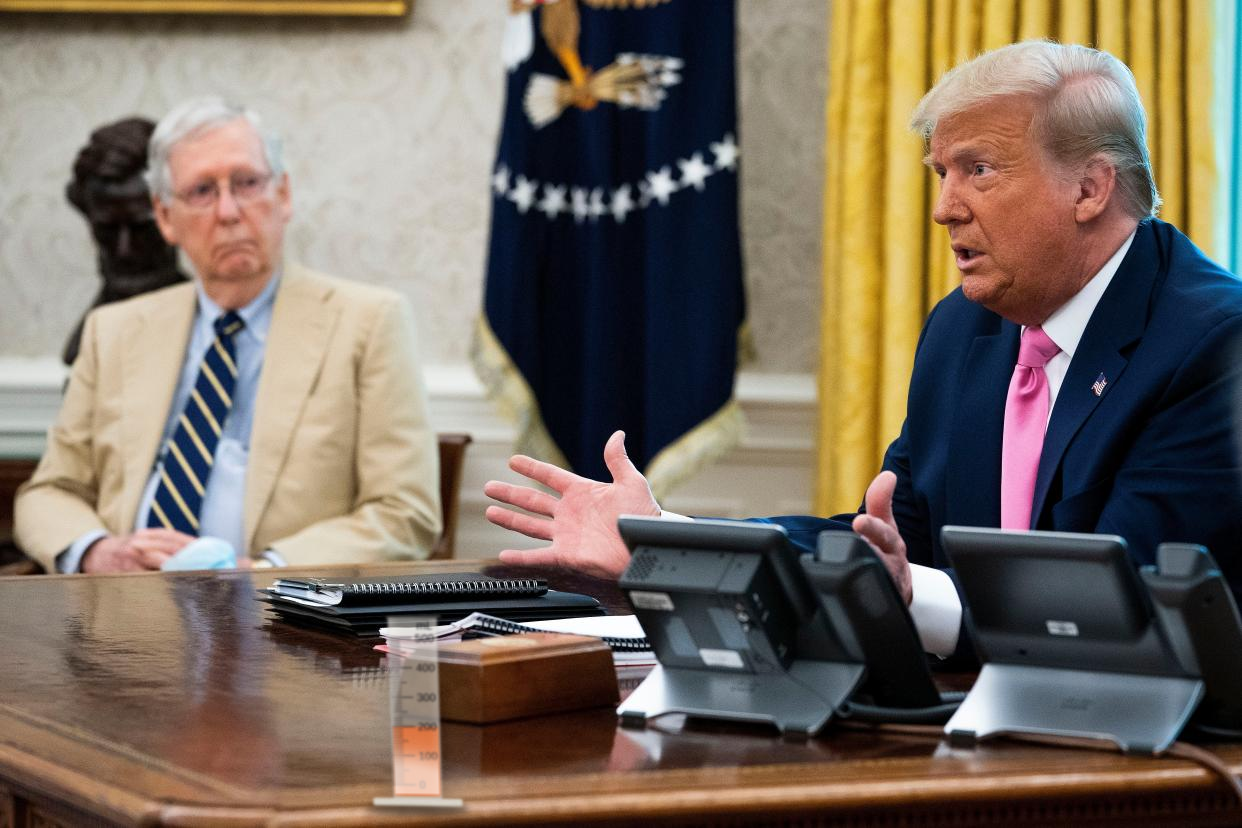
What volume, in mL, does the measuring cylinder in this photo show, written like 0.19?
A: 200
